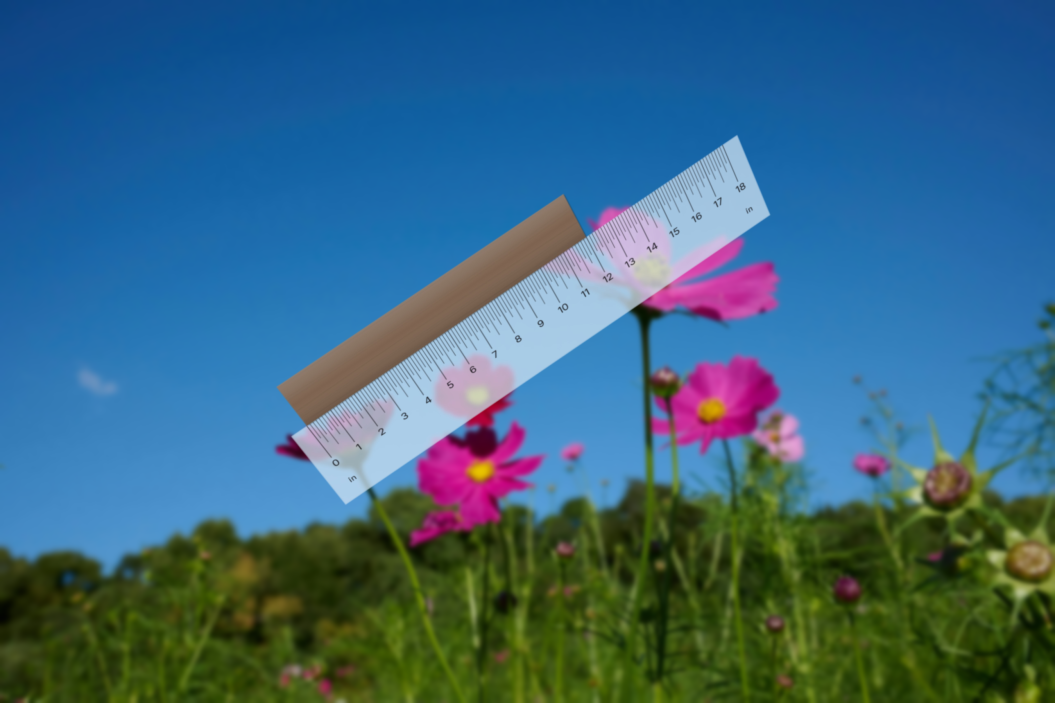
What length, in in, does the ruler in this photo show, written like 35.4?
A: 12
